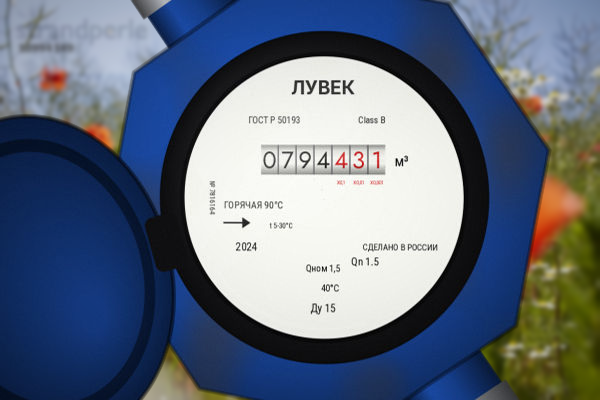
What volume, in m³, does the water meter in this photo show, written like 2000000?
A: 794.431
